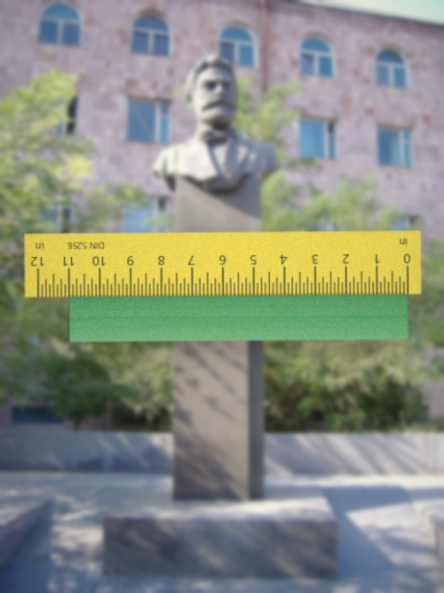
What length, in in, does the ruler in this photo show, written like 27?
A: 11
